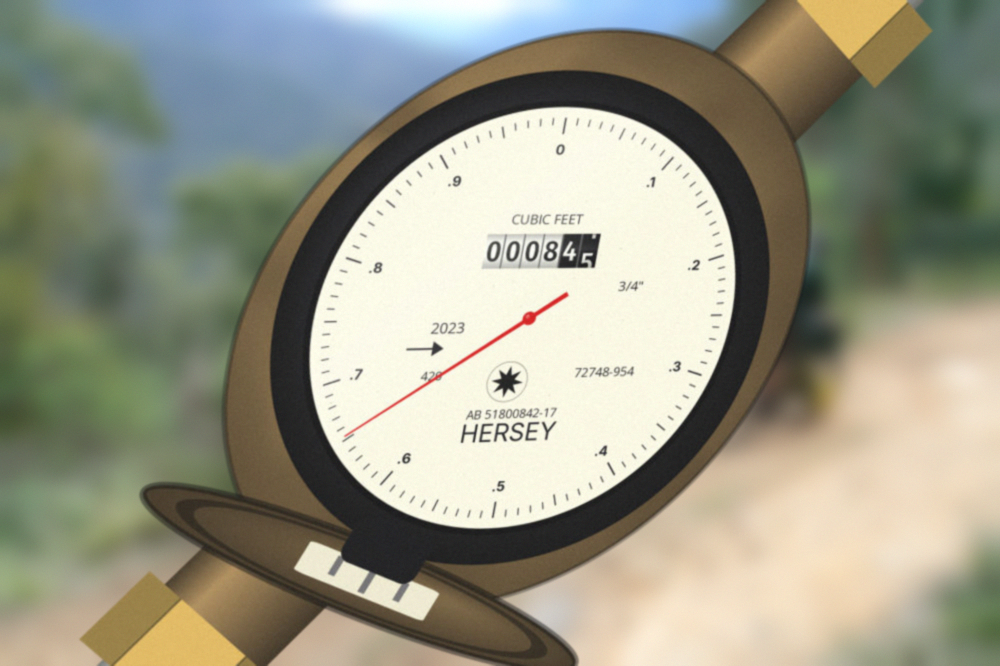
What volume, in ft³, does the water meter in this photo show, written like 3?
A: 844.65
